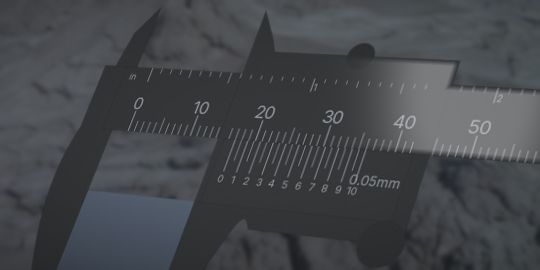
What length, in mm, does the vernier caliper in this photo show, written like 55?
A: 17.0
